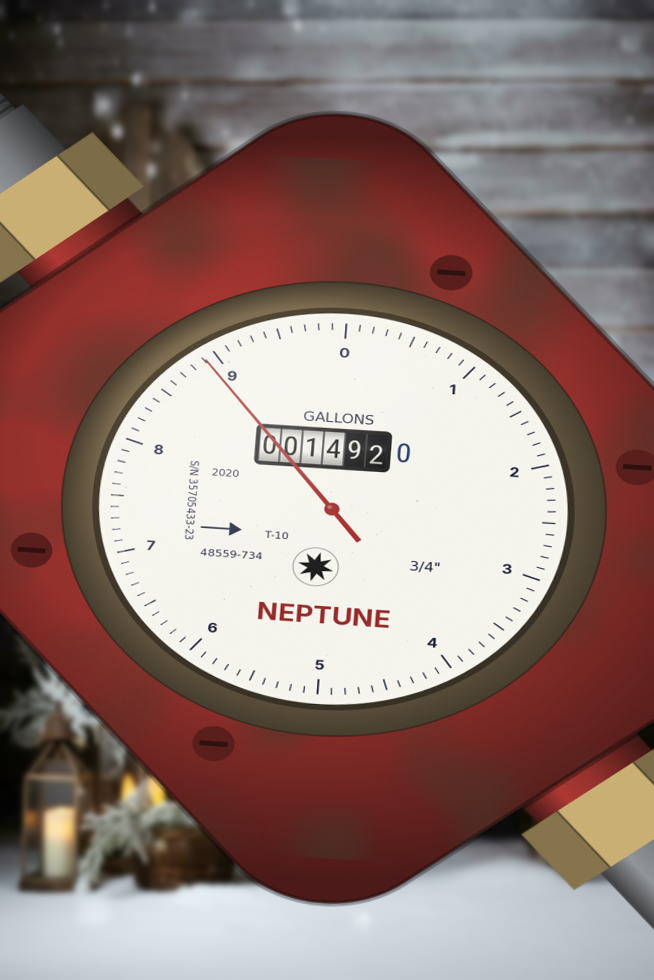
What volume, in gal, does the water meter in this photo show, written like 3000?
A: 14918.9
